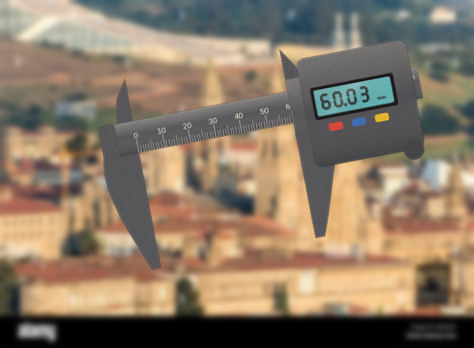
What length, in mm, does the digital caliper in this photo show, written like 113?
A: 60.03
